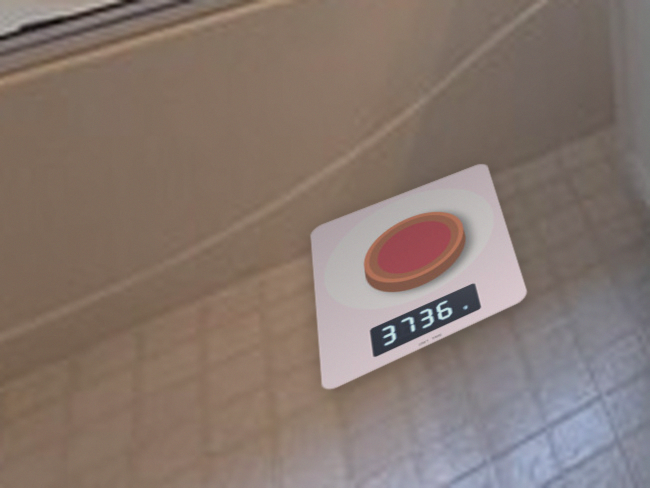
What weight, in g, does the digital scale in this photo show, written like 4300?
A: 3736
